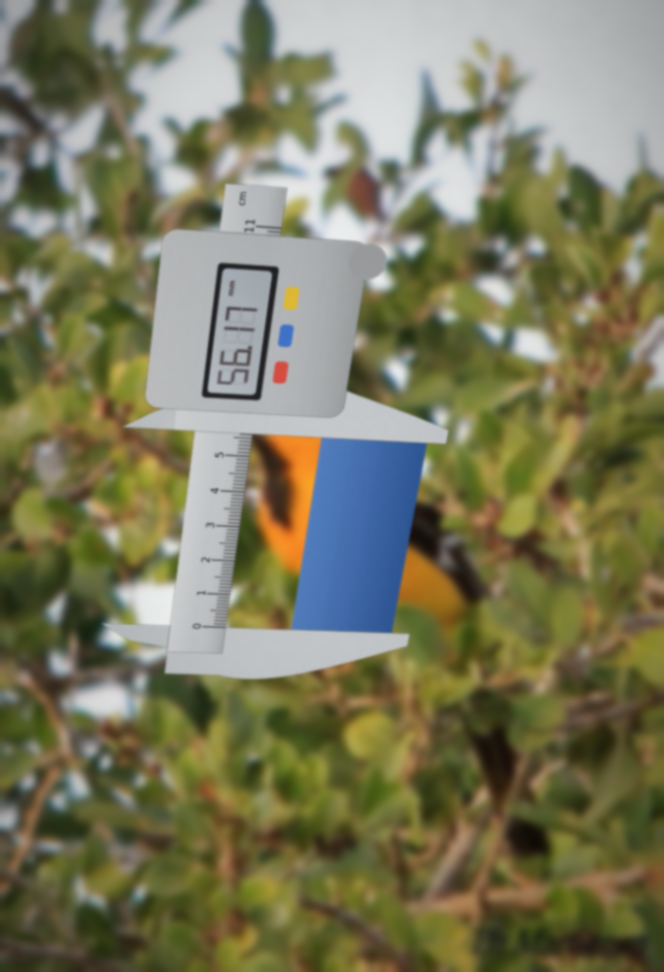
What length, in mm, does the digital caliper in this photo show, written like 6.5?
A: 56.17
